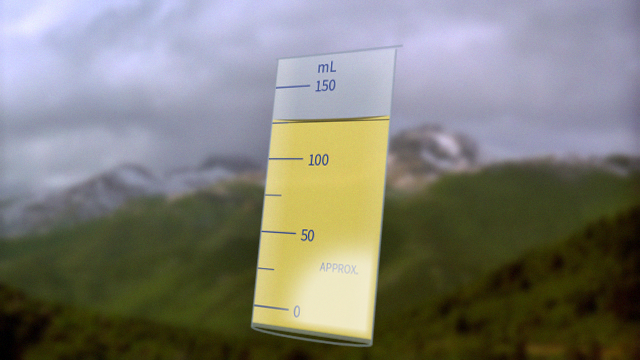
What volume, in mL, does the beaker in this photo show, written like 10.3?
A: 125
